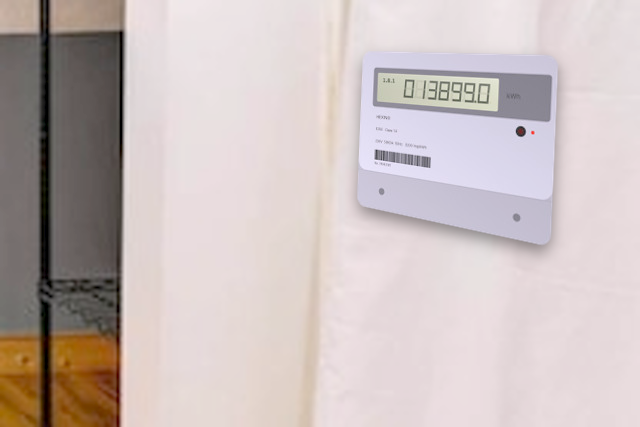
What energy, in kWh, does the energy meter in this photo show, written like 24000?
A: 13899.0
